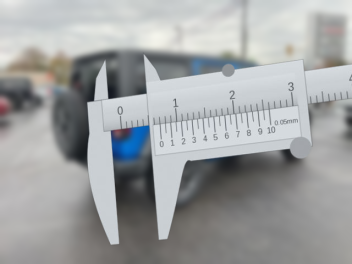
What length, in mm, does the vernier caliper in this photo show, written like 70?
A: 7.0
